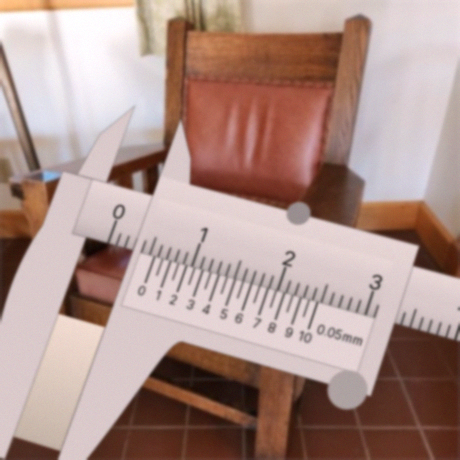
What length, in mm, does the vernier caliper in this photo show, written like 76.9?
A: 5.6
